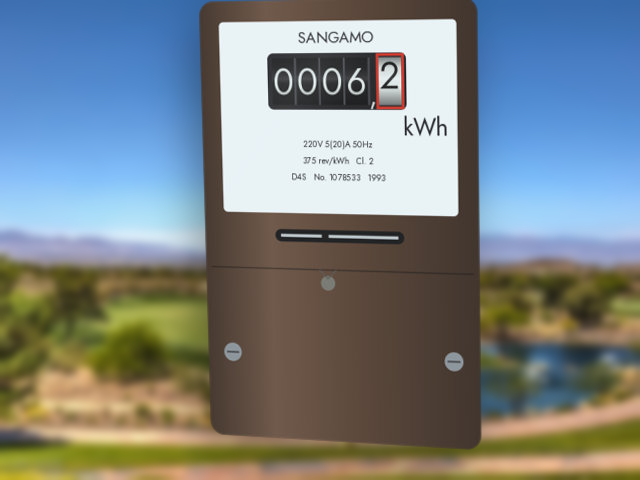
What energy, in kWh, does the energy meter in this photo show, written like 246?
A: 6.2
